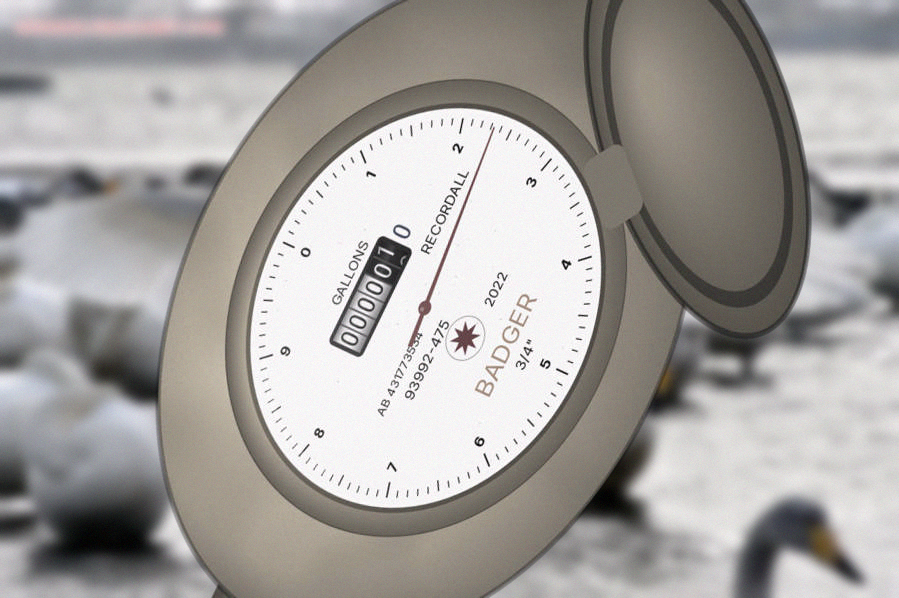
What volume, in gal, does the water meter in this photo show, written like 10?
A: 12.3
